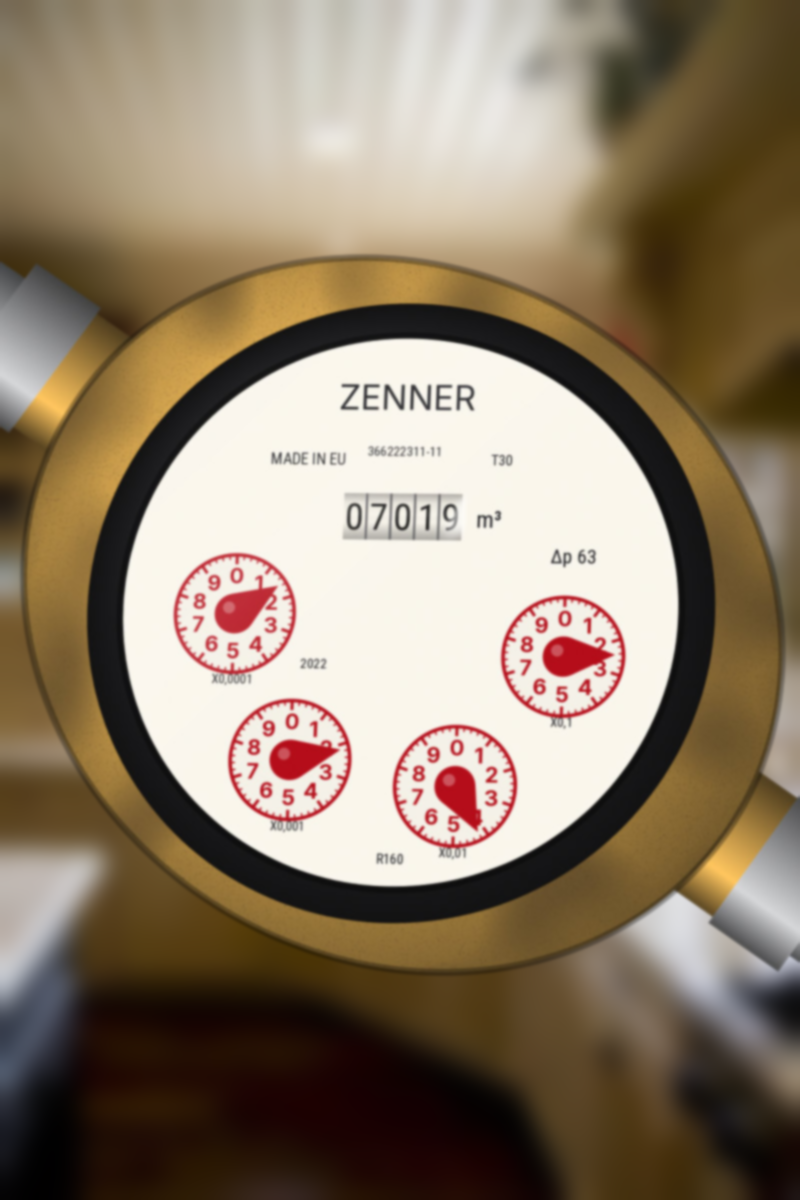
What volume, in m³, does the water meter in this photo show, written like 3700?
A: 7019.2421
